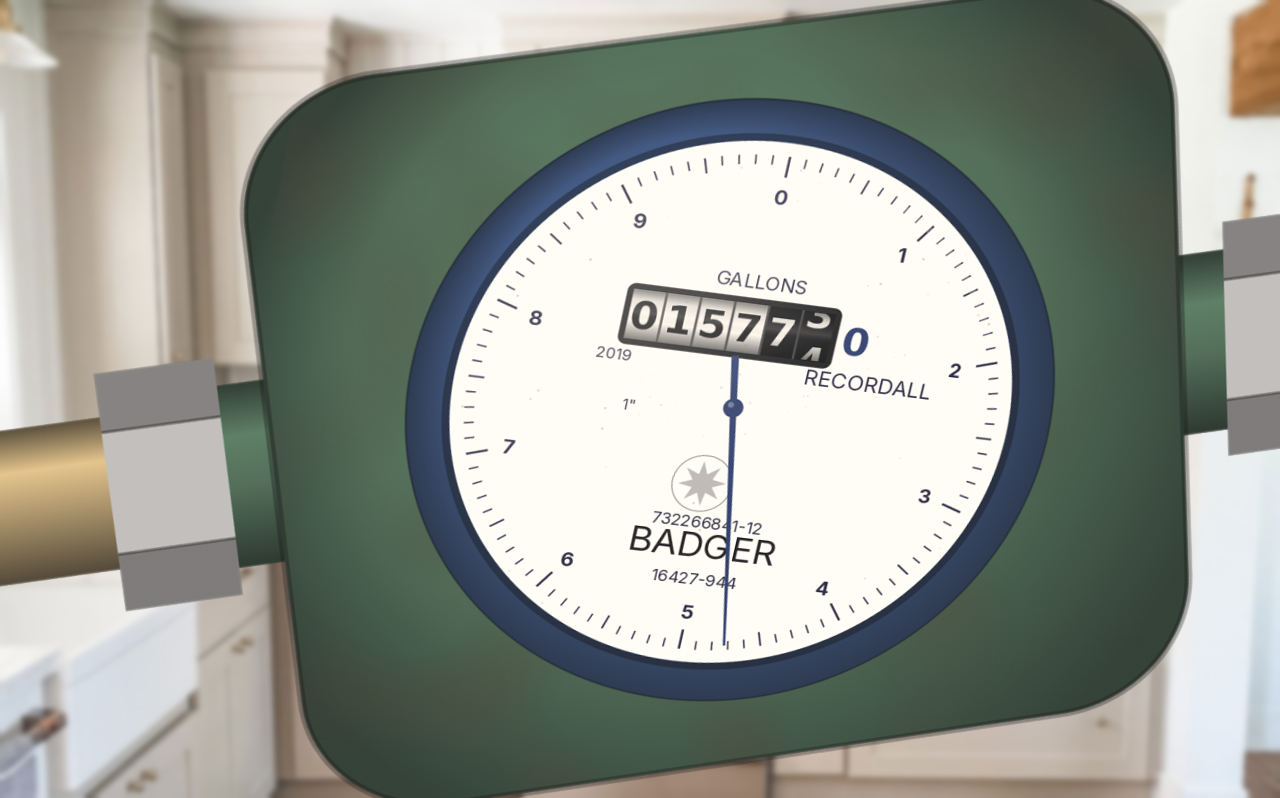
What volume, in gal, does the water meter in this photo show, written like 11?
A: 157734.7
